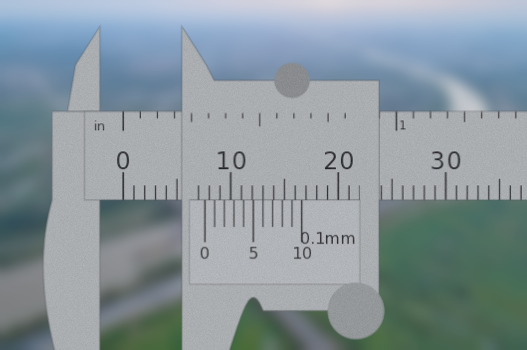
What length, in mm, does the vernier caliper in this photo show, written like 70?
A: 7.6
